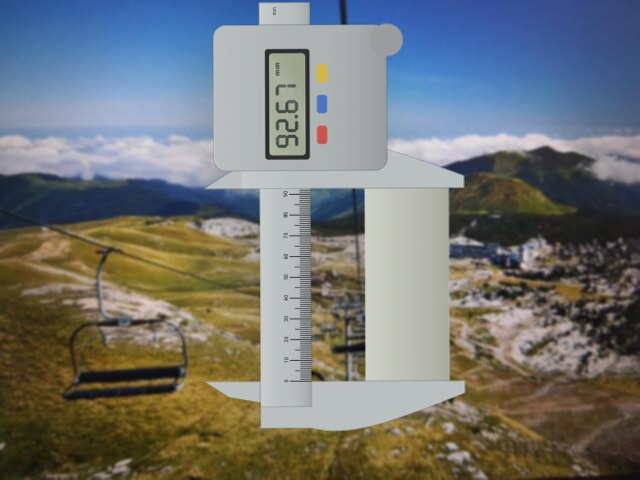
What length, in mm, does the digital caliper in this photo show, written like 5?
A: 92.67
